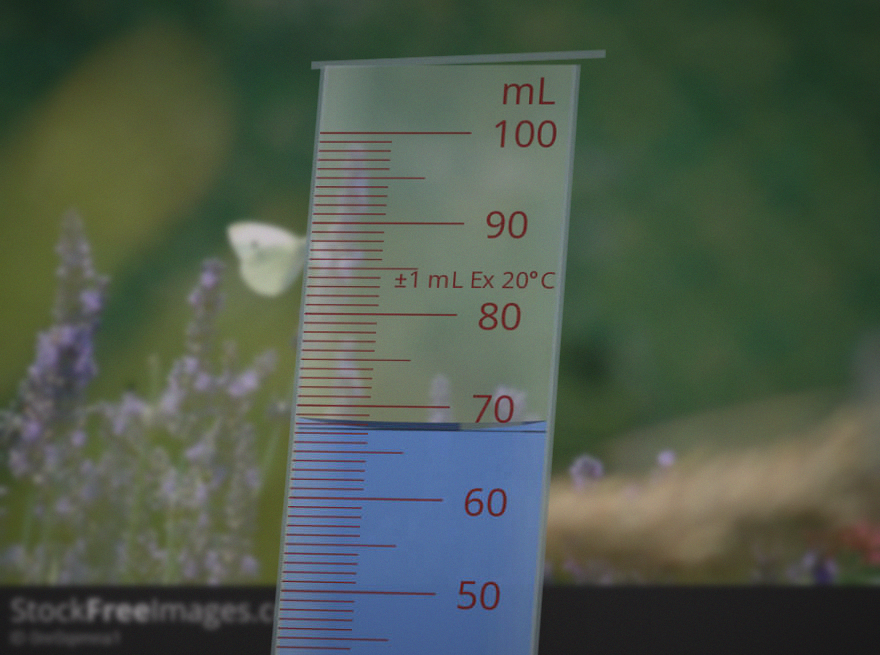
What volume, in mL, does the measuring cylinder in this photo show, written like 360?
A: 67.5
